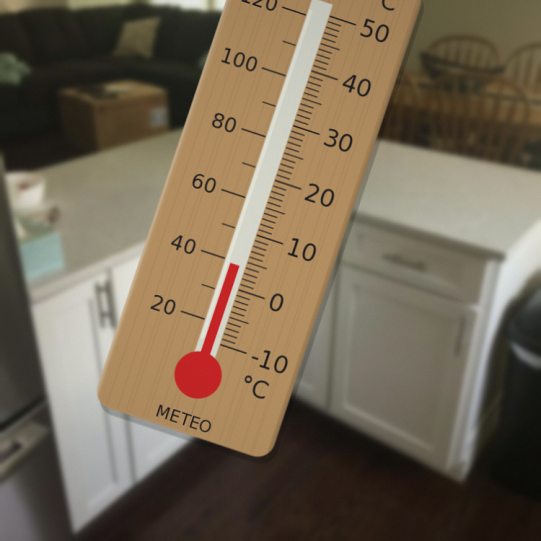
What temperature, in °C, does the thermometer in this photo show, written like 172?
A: 4
